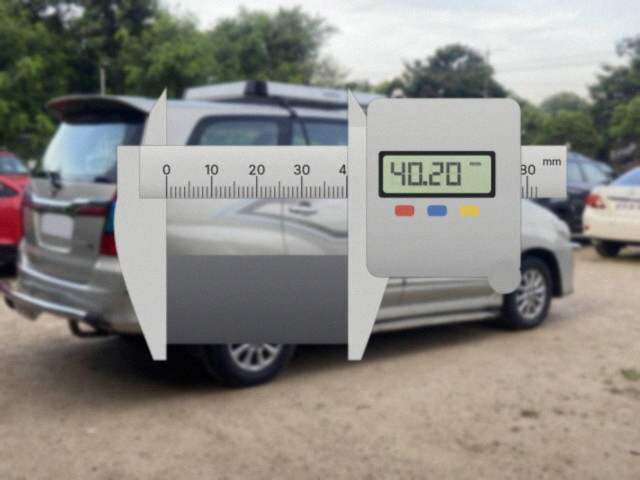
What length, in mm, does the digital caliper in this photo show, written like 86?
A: 40.20
